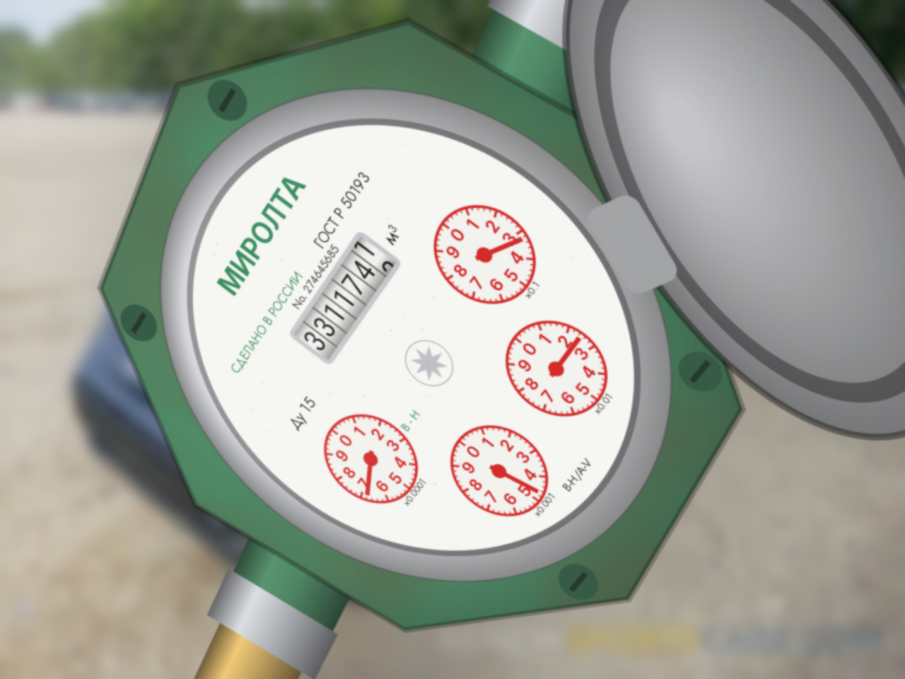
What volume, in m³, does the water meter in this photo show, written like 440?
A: 3311741.3246
